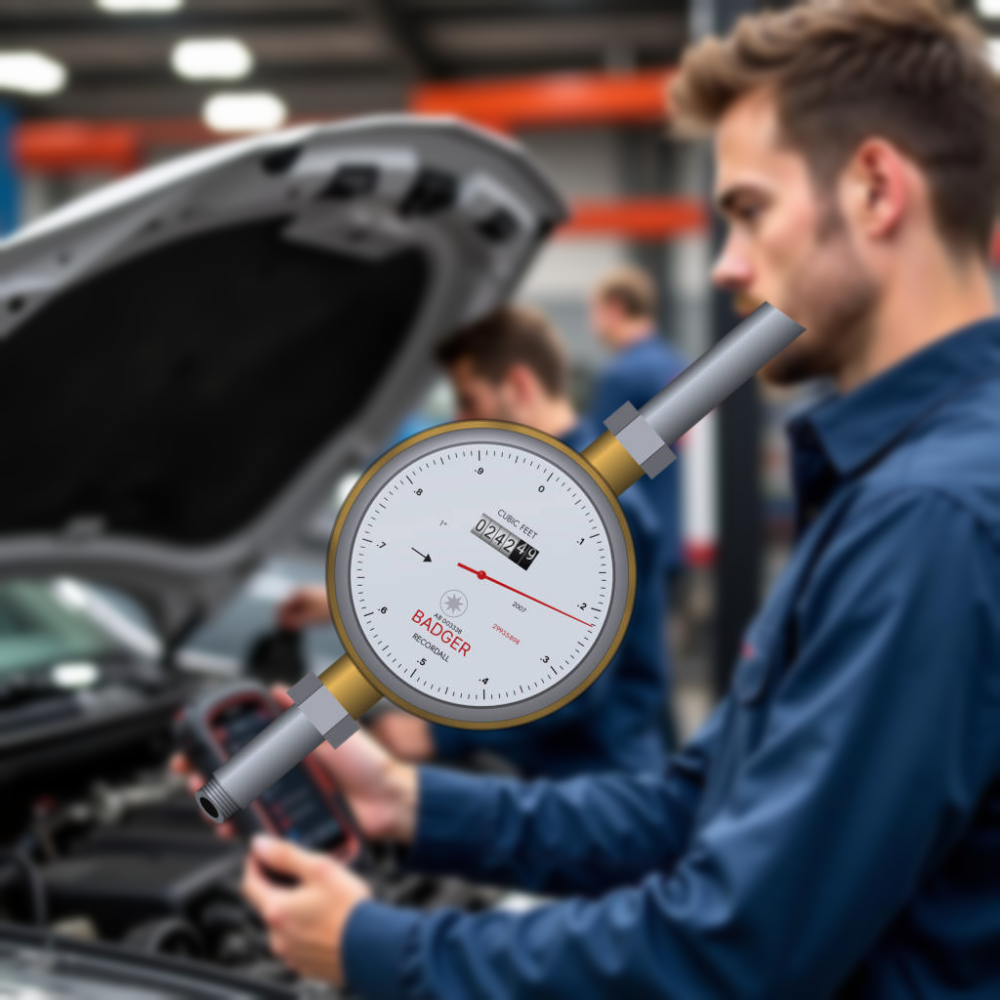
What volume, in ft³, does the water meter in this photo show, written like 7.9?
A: 24249.22
